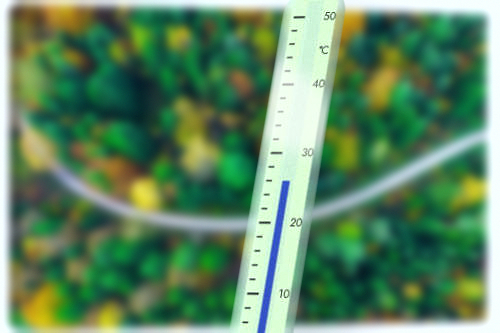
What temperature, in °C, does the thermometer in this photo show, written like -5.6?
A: 26
